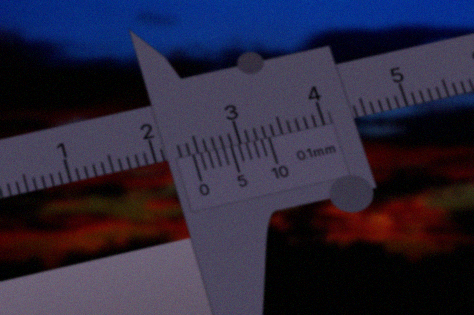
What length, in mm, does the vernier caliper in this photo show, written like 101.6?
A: 24.4
